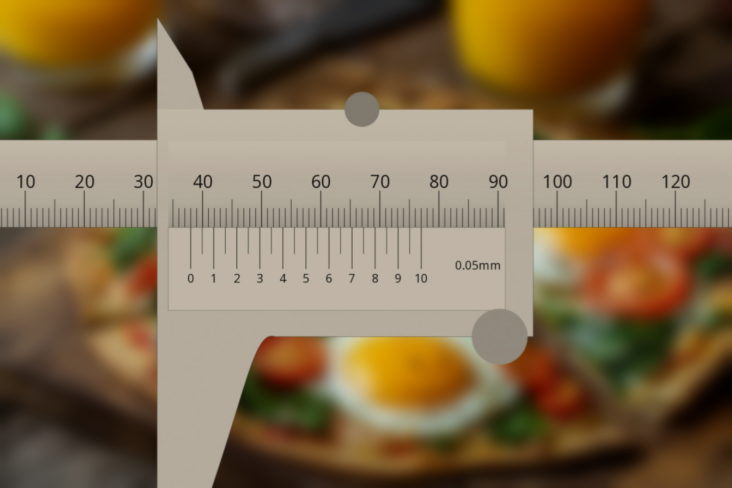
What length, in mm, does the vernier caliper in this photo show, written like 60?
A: 38.0
